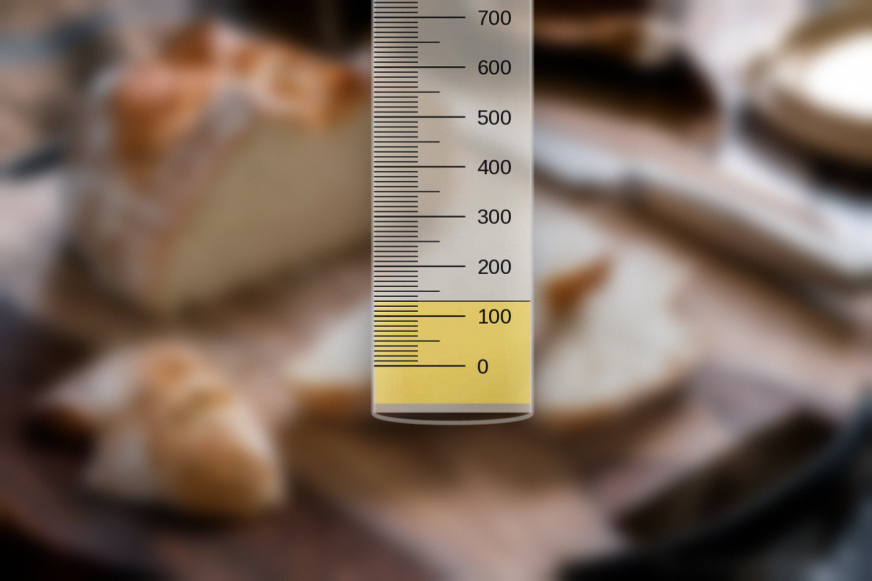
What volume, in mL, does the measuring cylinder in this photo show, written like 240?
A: 130
